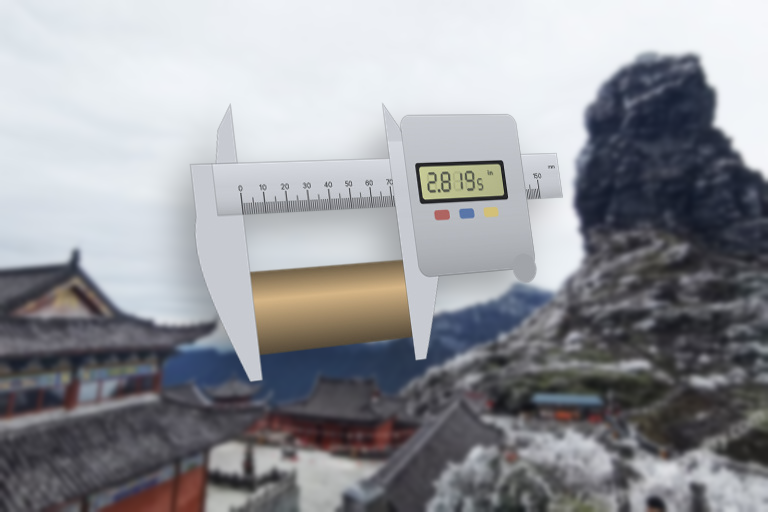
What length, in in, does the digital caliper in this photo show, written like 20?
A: 2.8195
